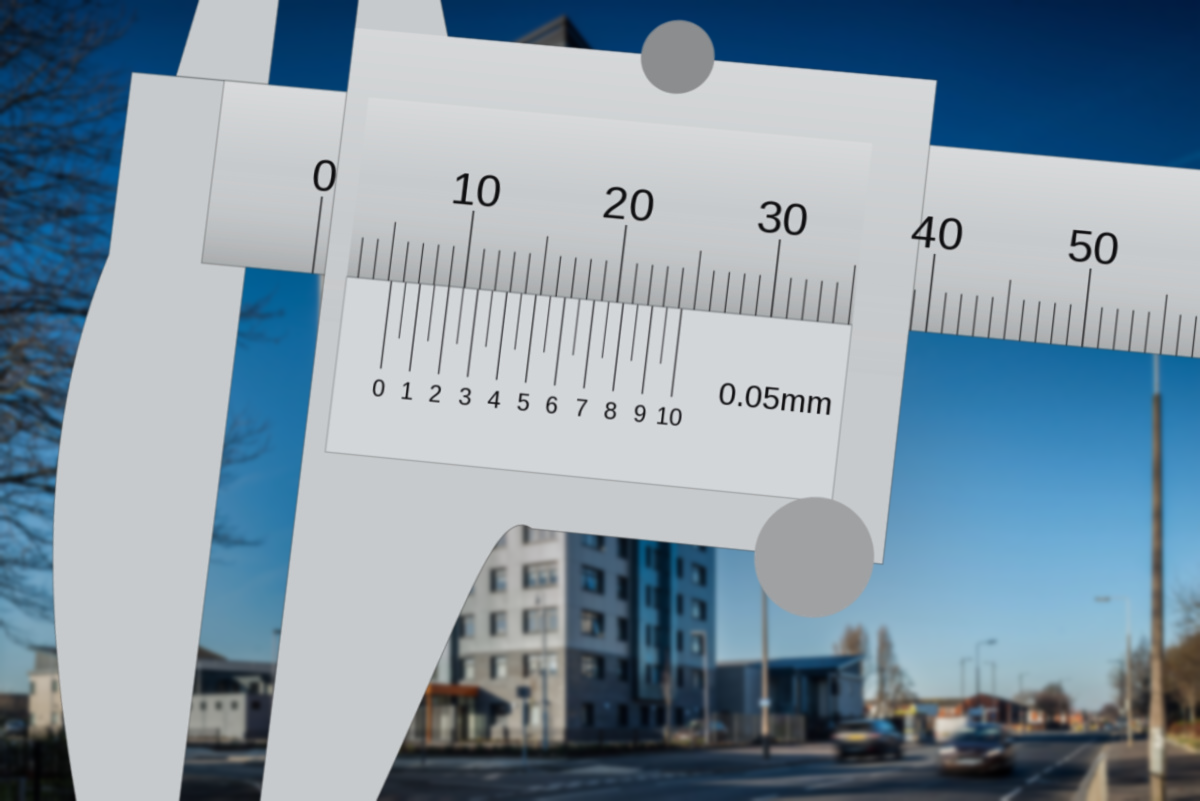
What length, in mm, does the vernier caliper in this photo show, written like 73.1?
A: 5.2
